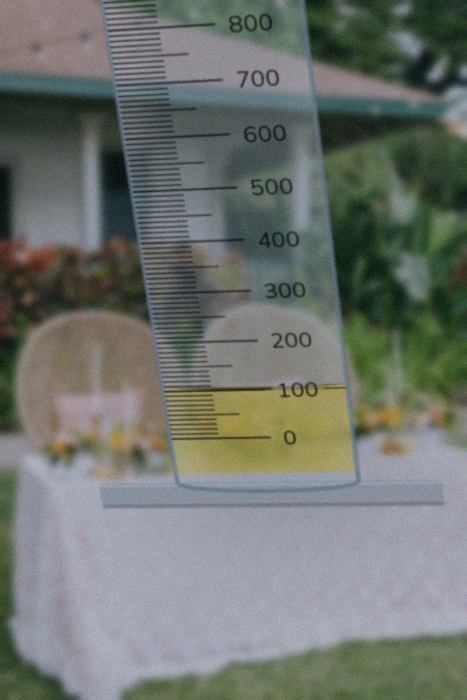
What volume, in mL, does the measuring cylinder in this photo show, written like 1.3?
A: 100
